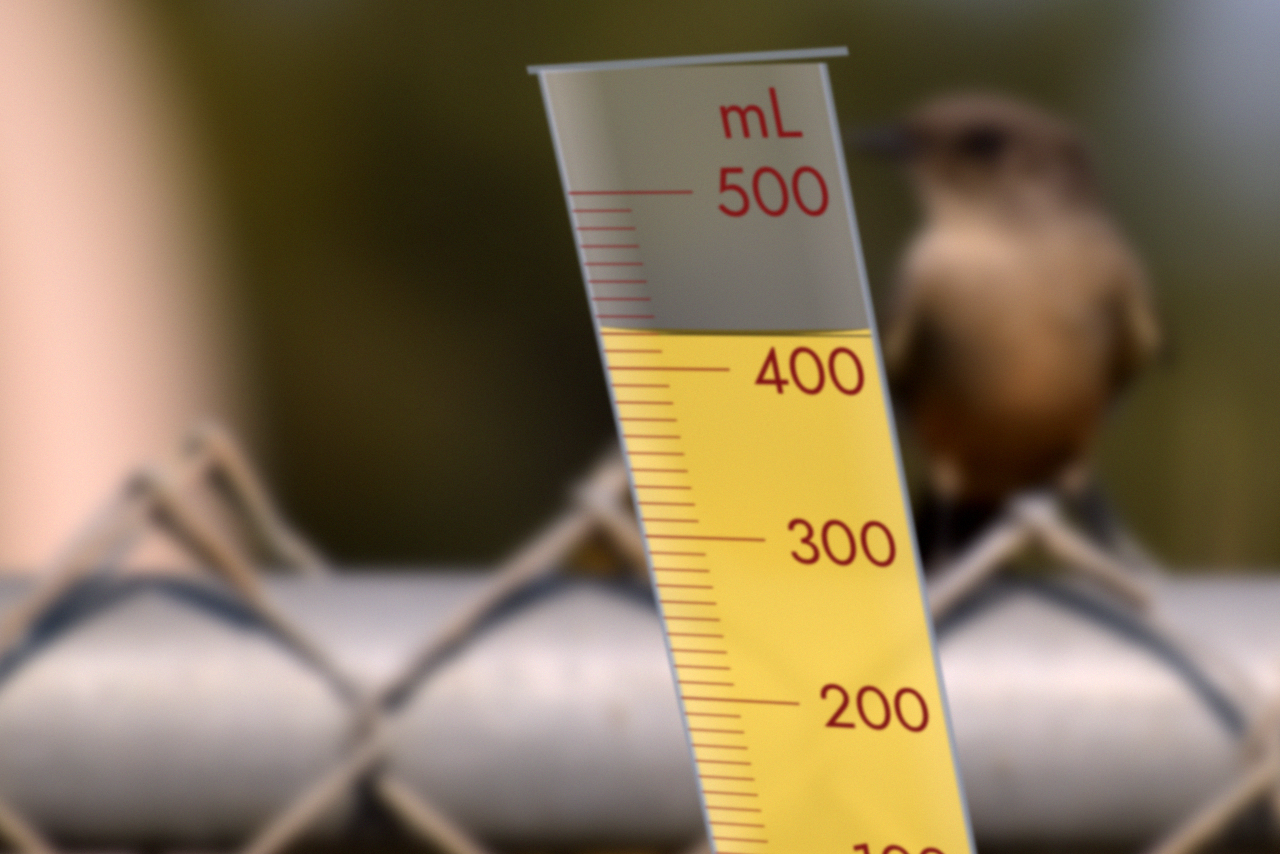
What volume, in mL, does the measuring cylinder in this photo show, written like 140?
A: 420
